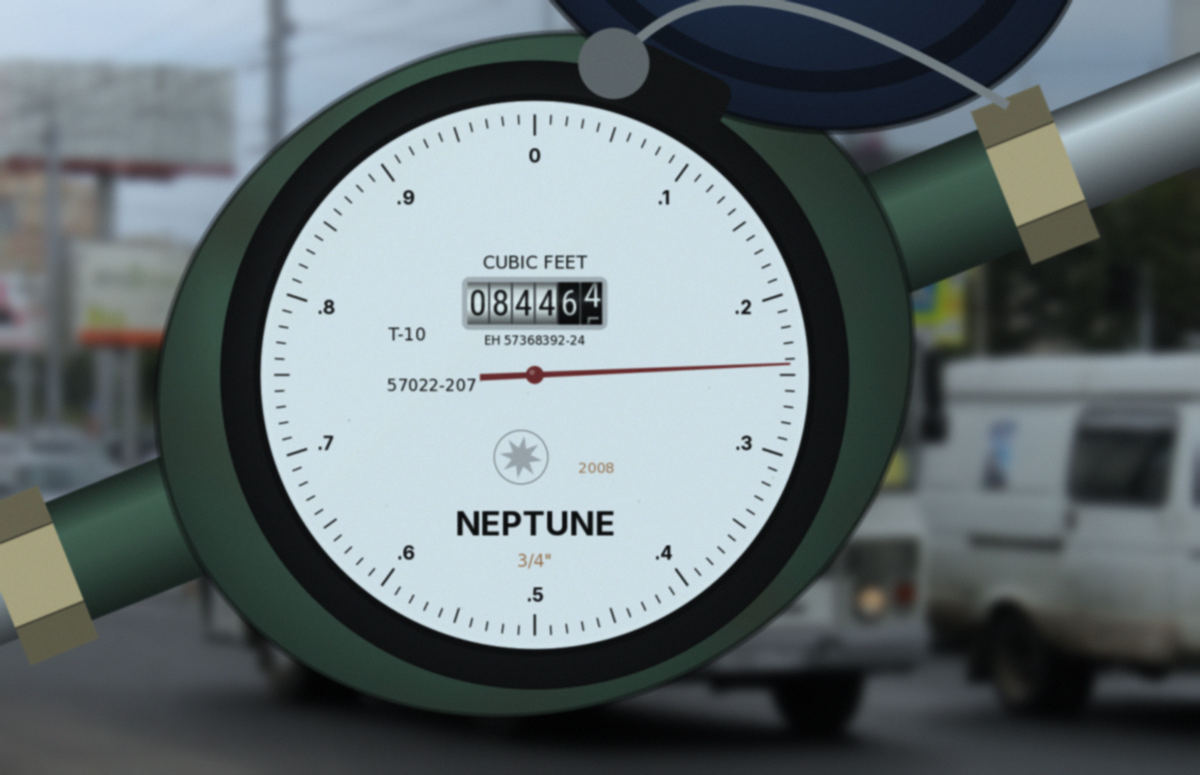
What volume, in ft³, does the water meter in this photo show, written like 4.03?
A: 84464.24
